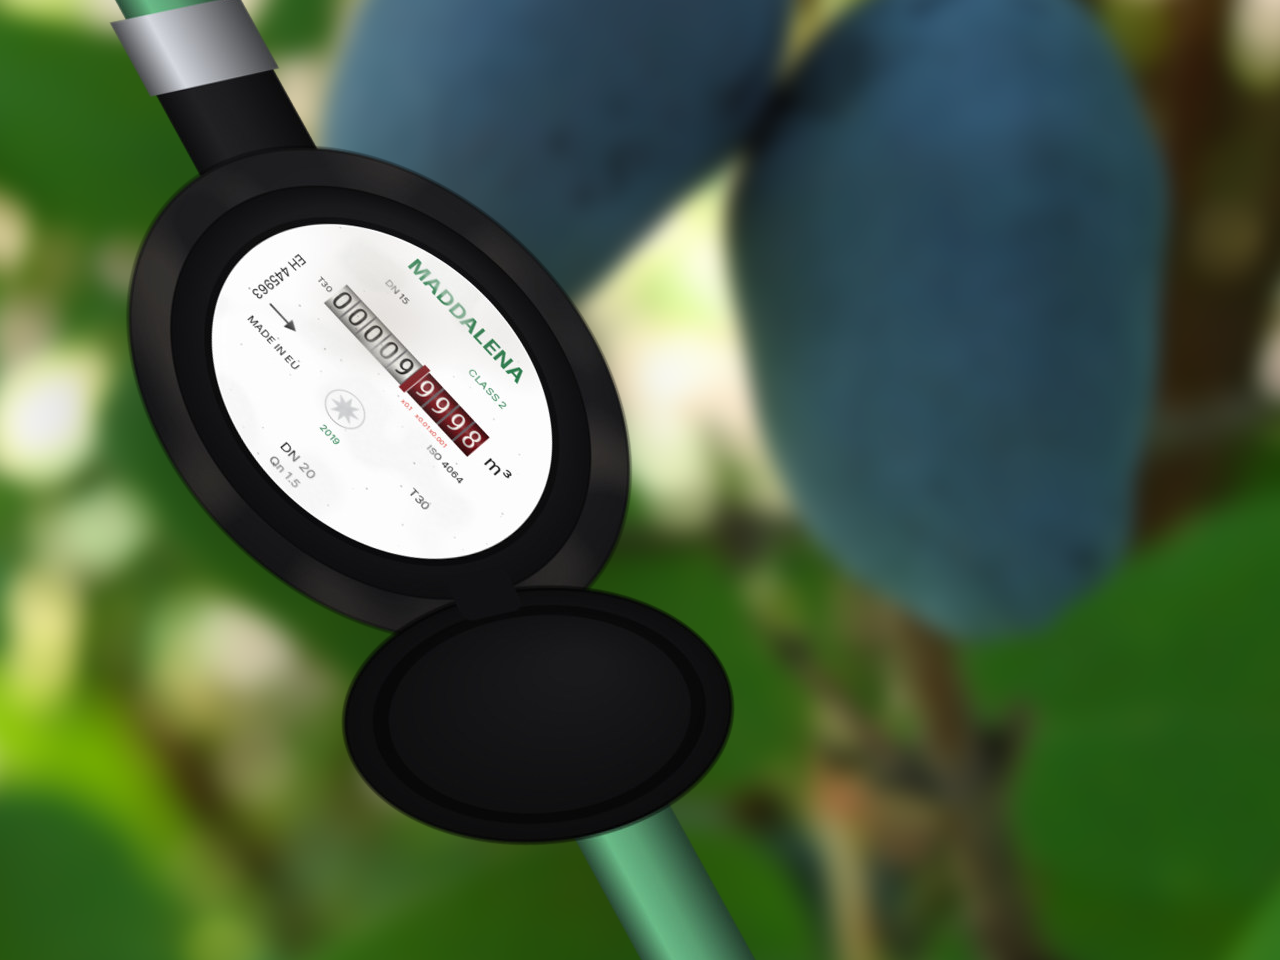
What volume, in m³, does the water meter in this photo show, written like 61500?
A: 9.9998
